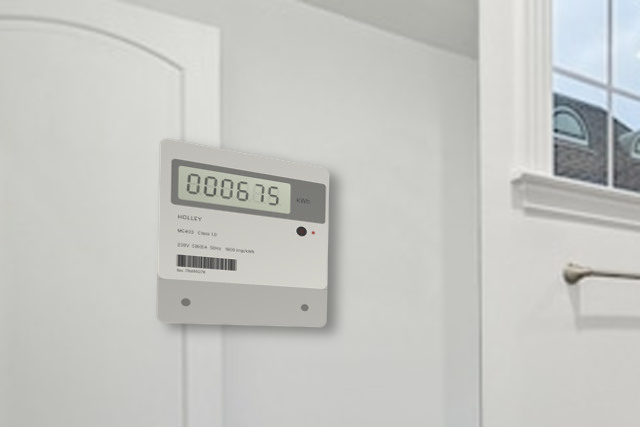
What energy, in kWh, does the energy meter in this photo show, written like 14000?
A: 675
